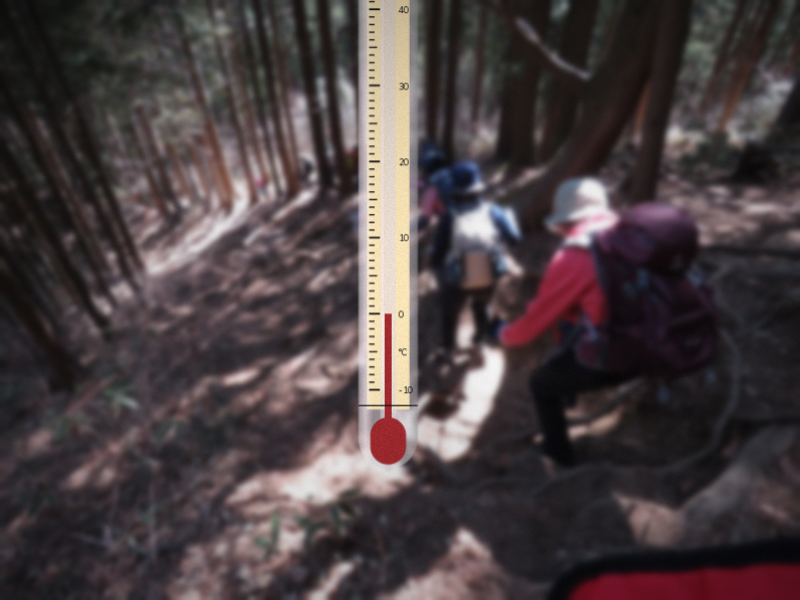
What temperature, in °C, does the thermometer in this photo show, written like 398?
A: 0
